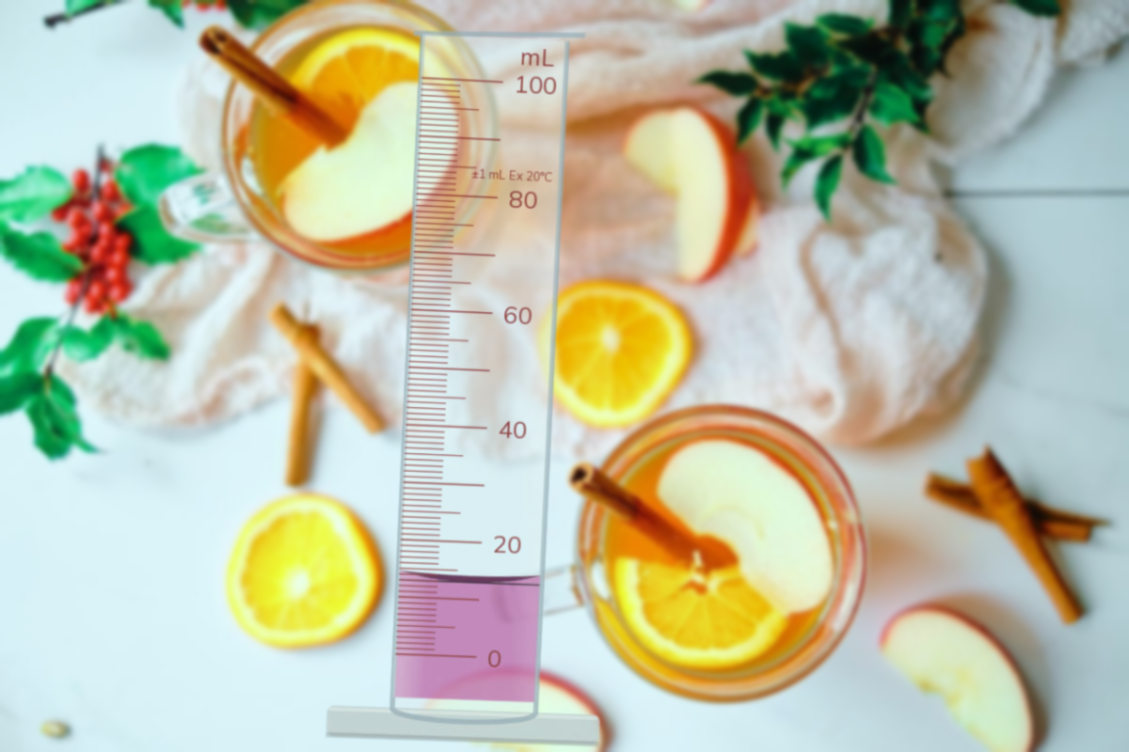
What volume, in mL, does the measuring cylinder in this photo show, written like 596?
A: 13
